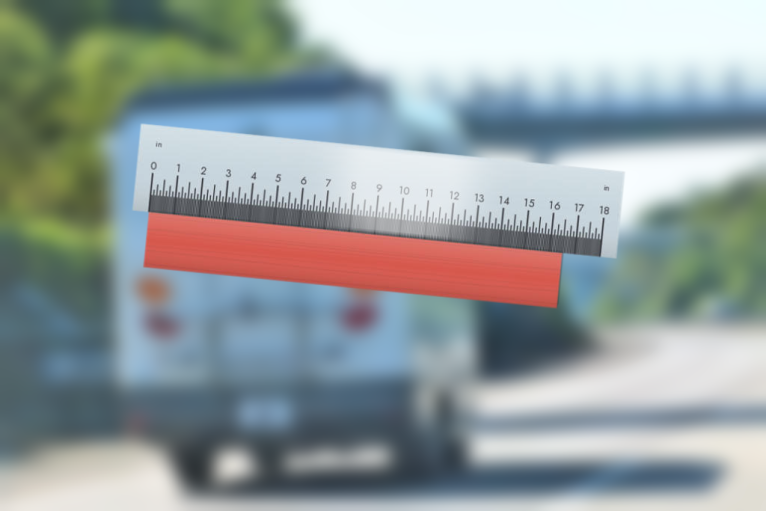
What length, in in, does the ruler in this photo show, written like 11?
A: 16.5
